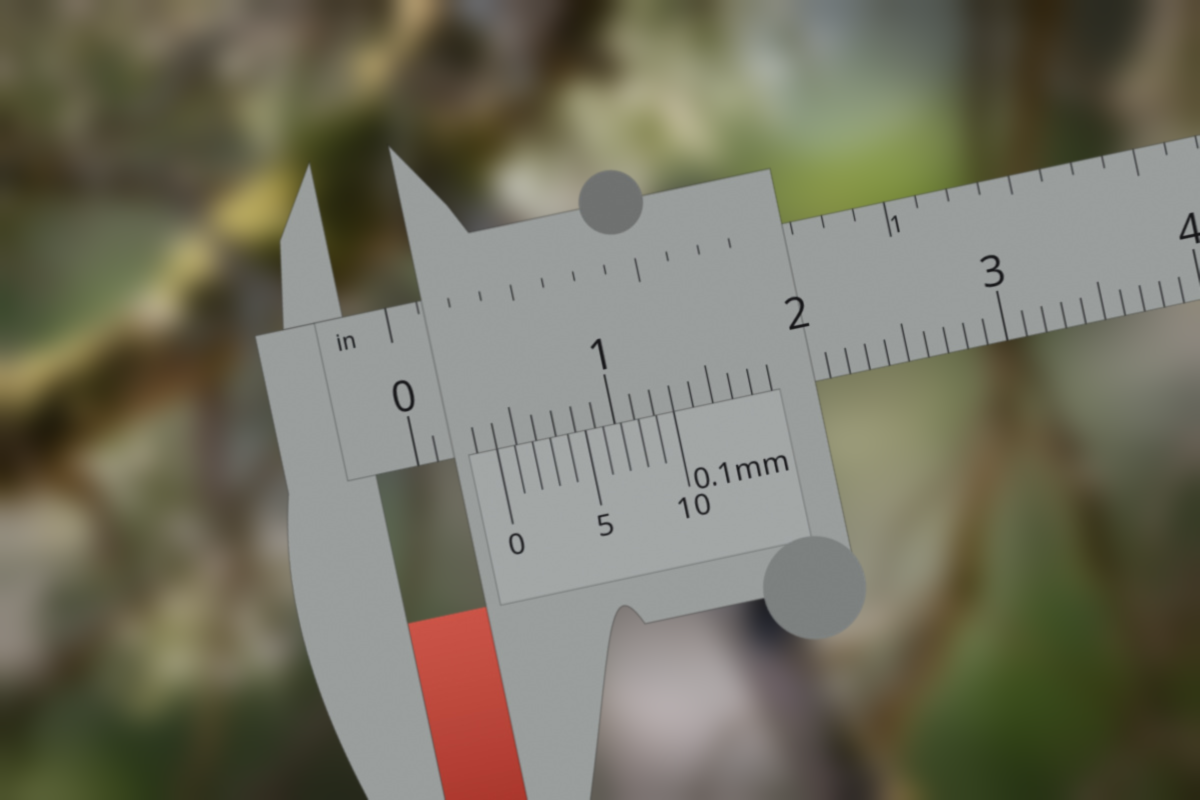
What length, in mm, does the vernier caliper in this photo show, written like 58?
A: 4.0
